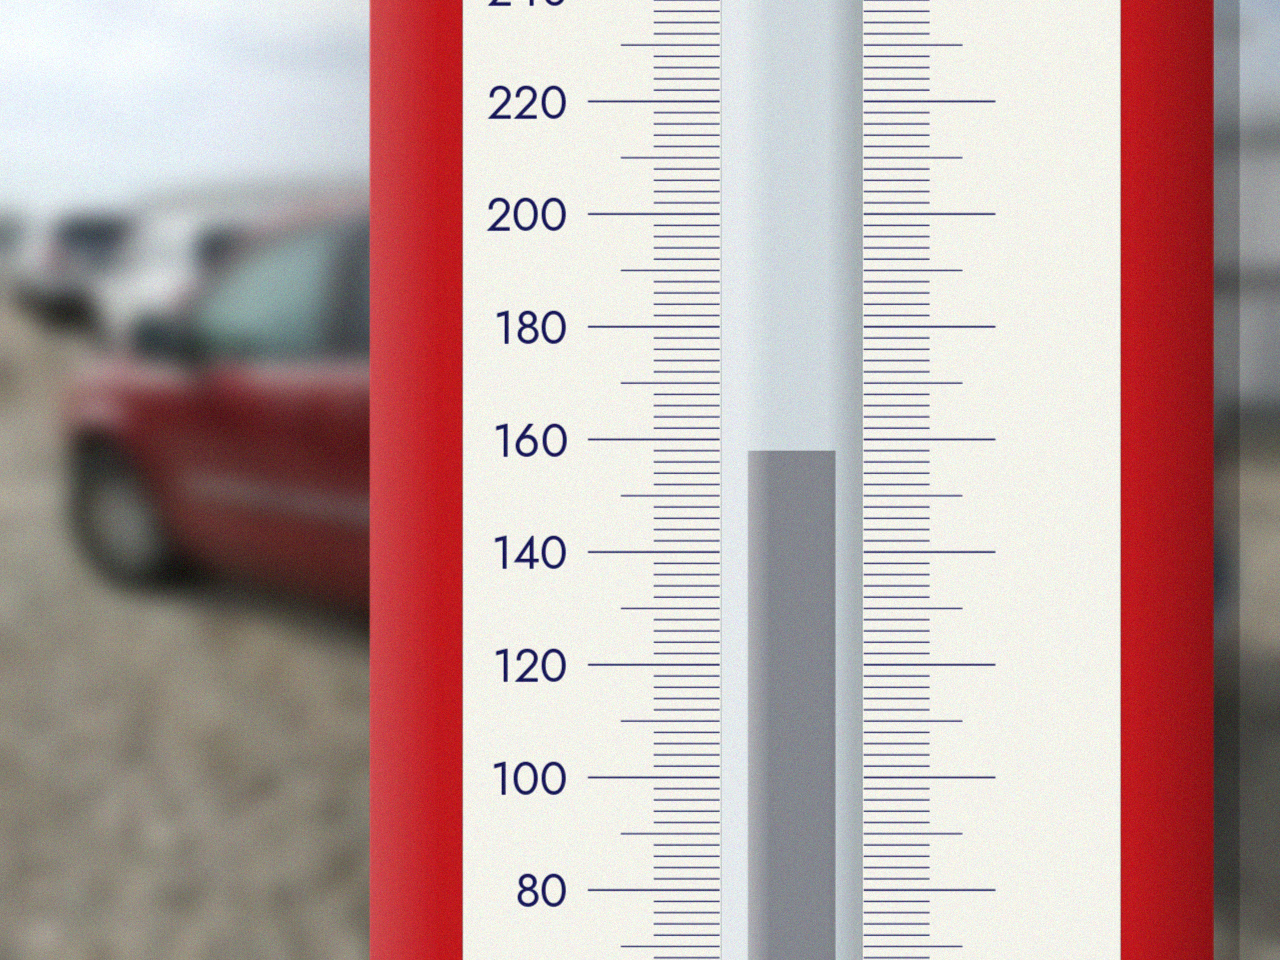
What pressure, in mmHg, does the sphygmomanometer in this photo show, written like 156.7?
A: 158
